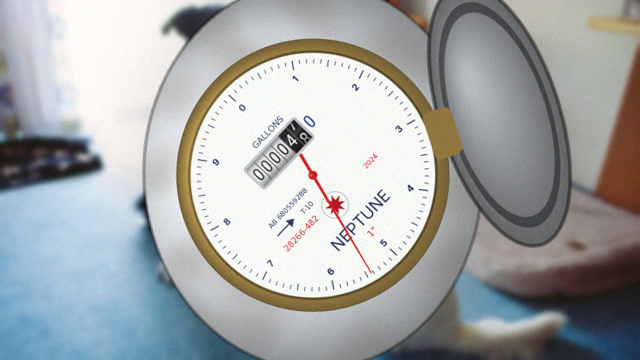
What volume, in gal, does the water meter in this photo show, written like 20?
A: 475.4
